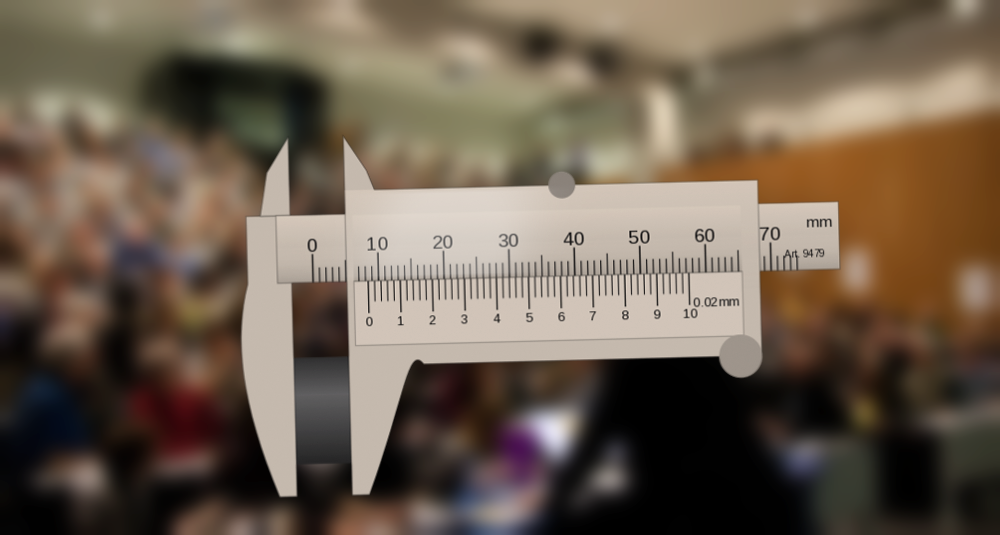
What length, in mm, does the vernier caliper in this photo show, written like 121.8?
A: 8.4
